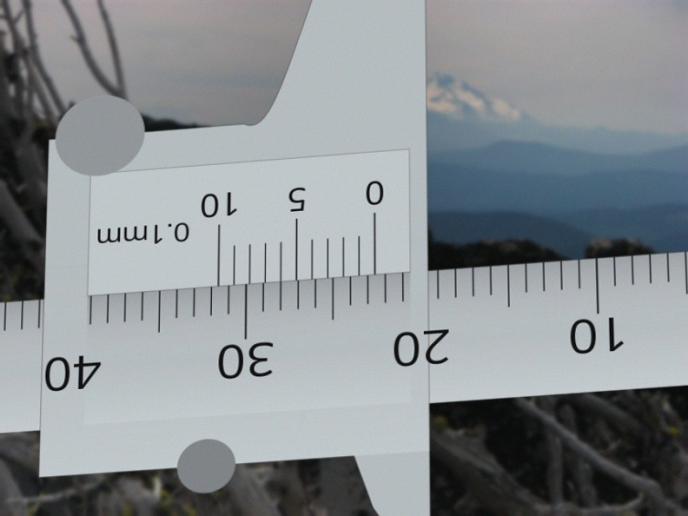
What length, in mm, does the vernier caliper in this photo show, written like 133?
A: 22.6
